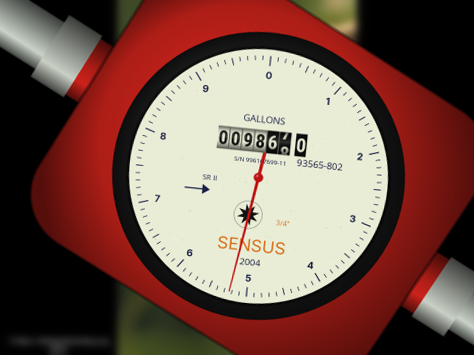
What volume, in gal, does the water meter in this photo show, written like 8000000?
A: 98675.2
